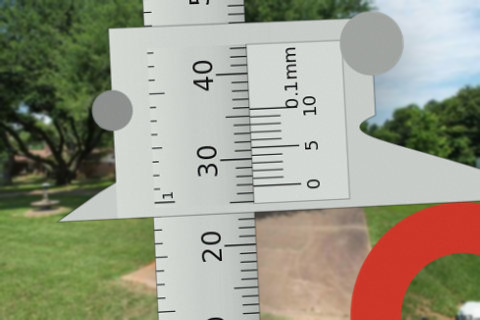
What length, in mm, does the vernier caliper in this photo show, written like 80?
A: 26.8
